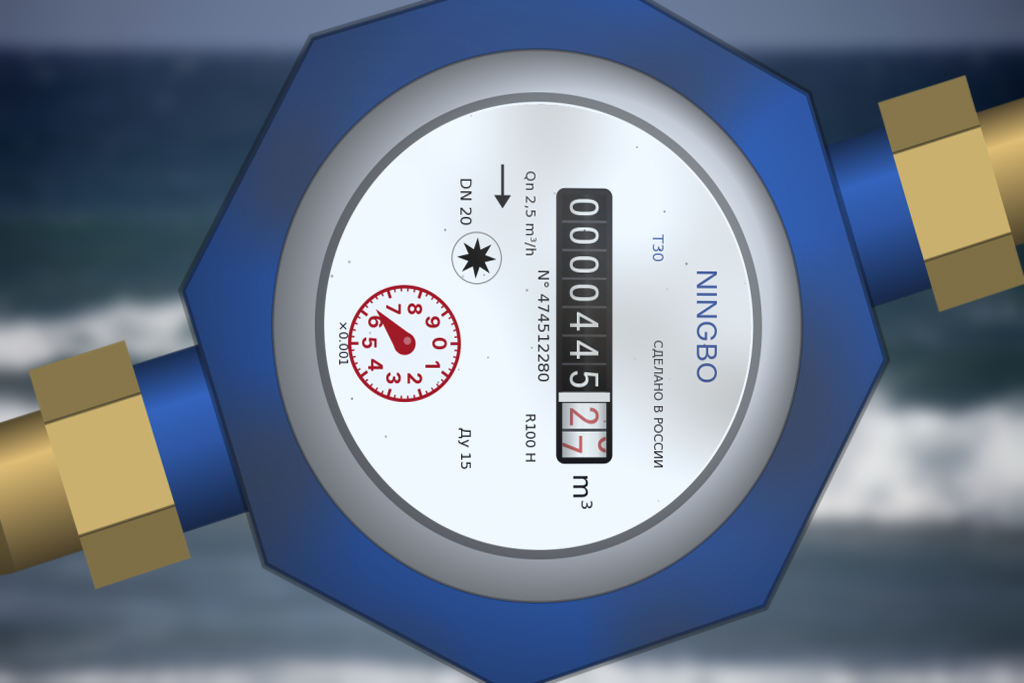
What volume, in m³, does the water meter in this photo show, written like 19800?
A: 445.266
